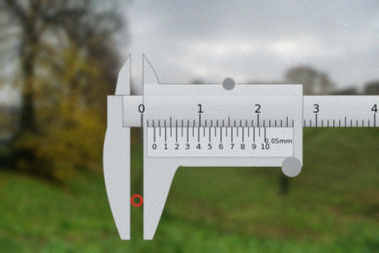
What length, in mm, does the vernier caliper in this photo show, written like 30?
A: 2.2
